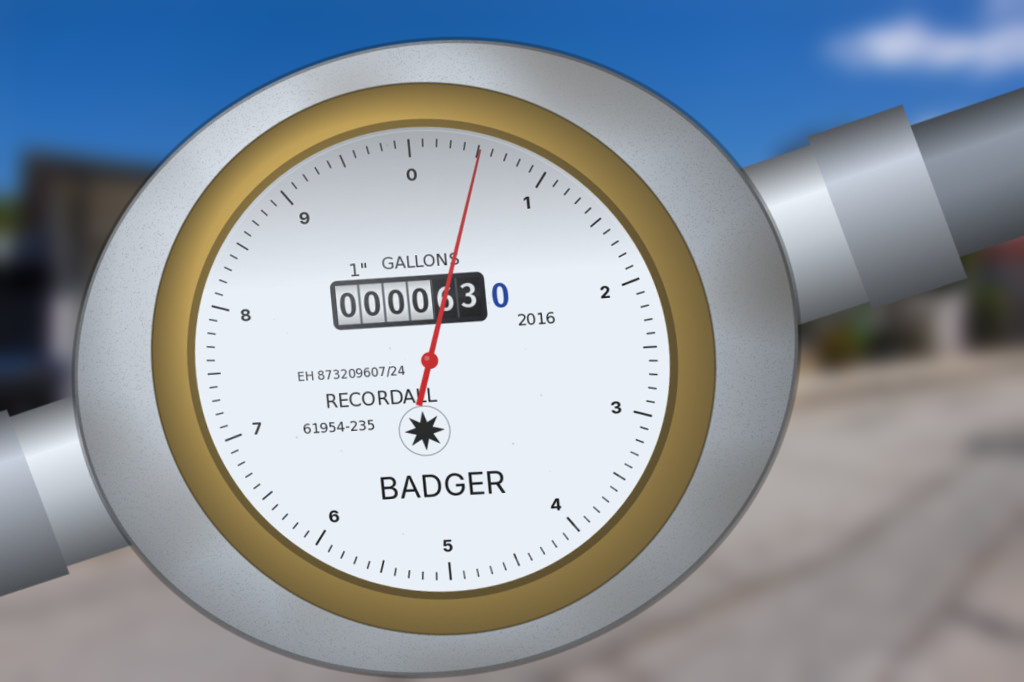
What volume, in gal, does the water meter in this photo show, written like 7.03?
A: 630.5
